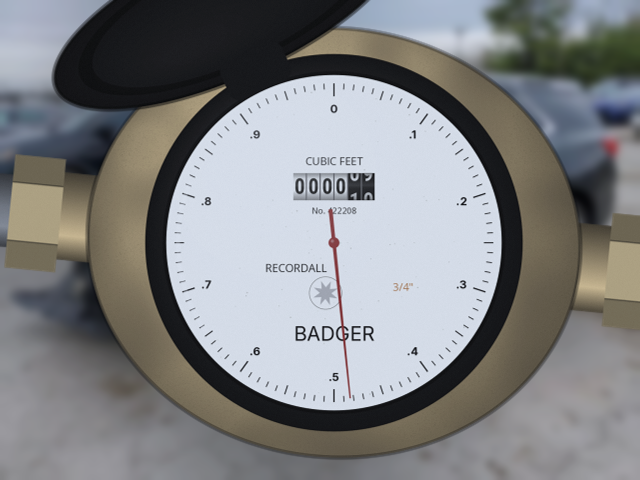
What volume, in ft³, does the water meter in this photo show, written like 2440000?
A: 9.48
